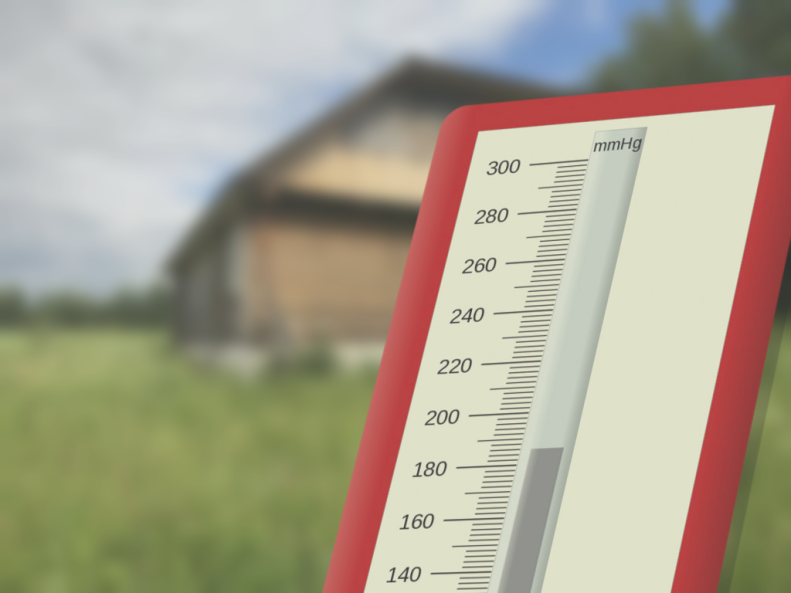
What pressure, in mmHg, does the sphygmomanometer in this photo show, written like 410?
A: 186
